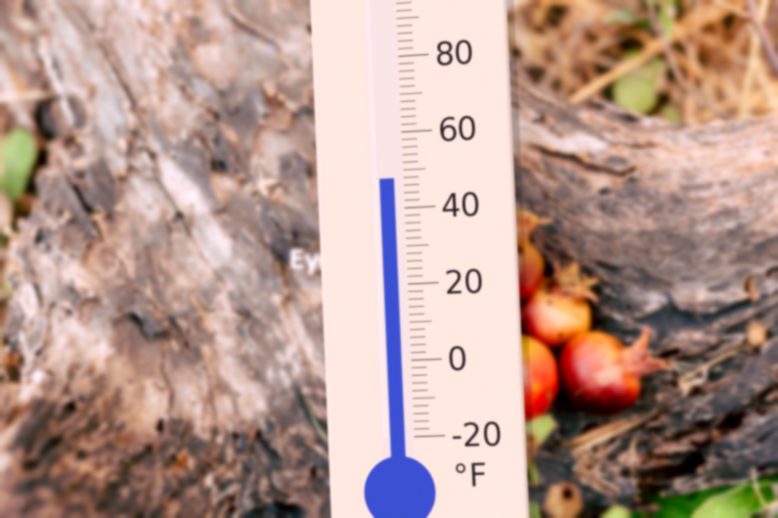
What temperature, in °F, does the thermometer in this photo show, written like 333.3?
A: 48
